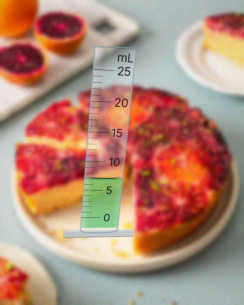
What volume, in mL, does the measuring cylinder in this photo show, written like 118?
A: 7
